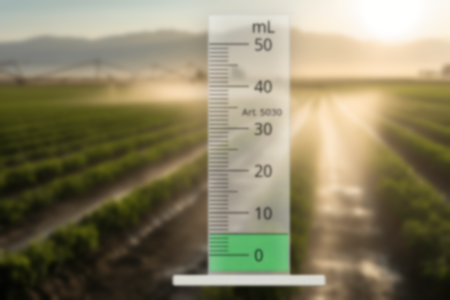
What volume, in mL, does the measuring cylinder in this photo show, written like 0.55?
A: 5
